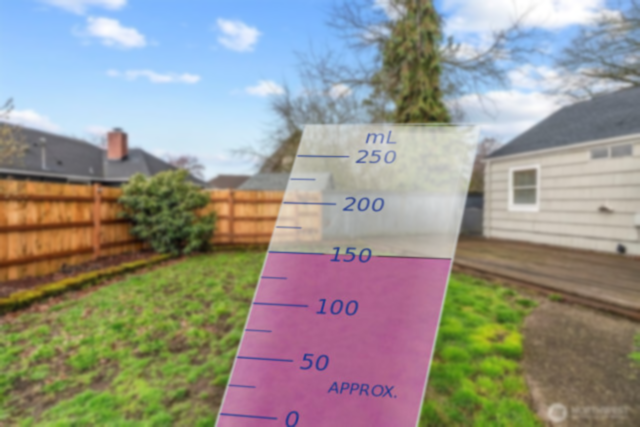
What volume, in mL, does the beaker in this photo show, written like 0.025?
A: 150
